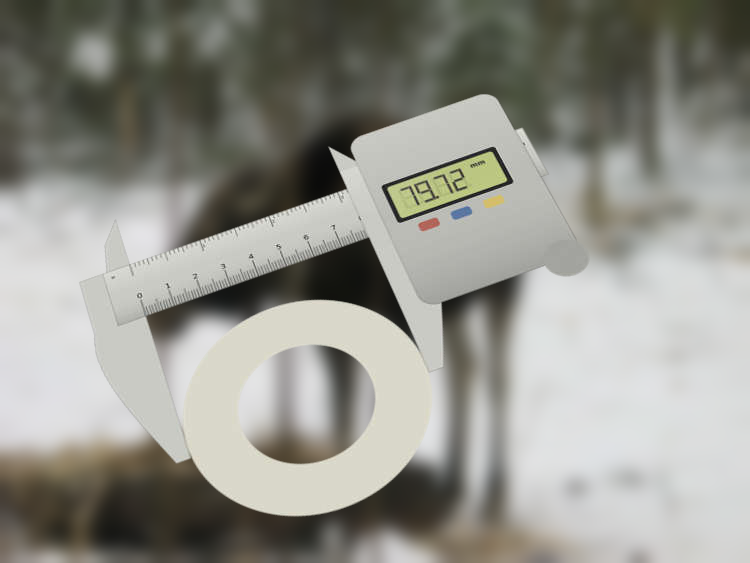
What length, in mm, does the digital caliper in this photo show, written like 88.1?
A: 79.72
